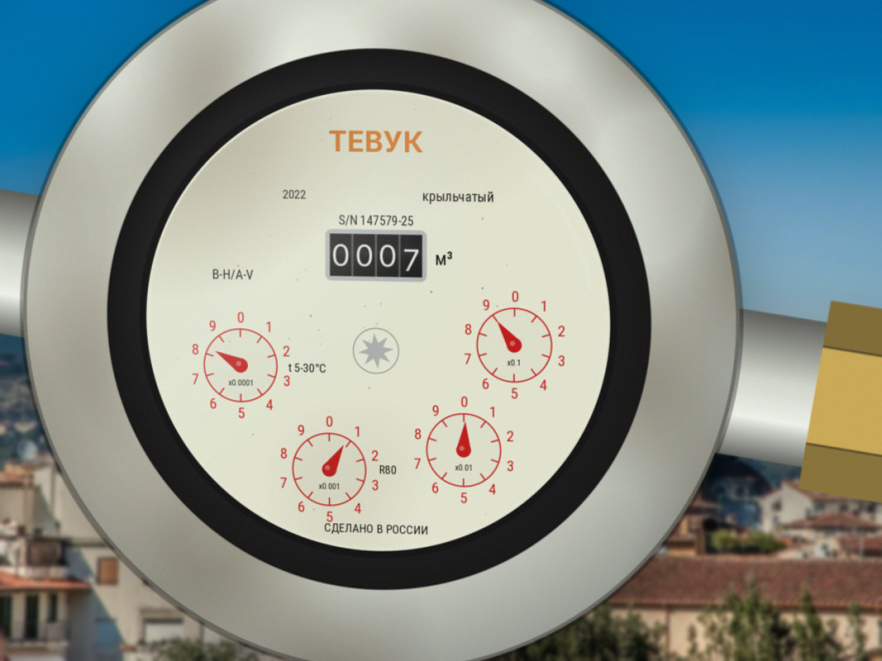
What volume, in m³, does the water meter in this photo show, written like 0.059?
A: 6.9008
